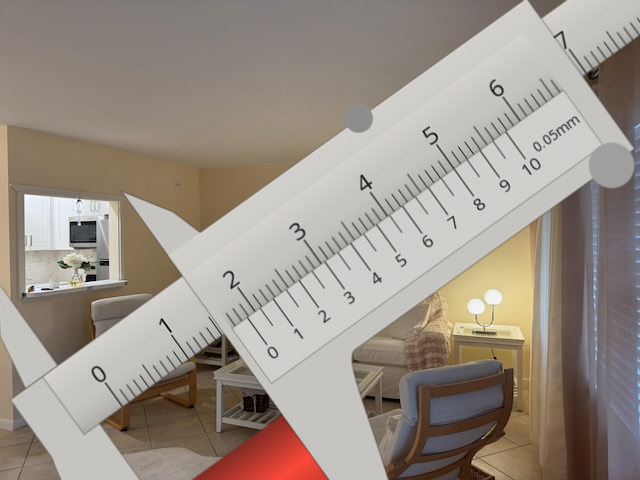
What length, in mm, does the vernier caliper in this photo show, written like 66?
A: 18.8
